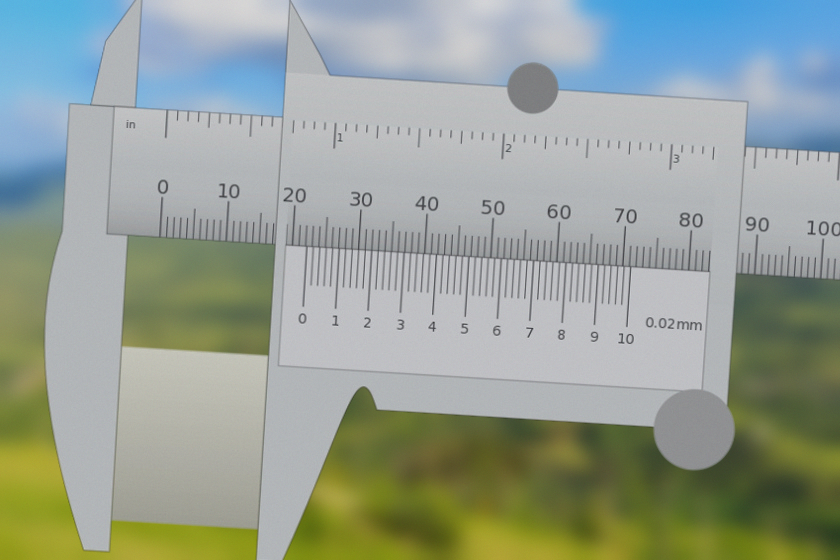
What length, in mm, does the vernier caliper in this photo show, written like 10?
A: 22.2
